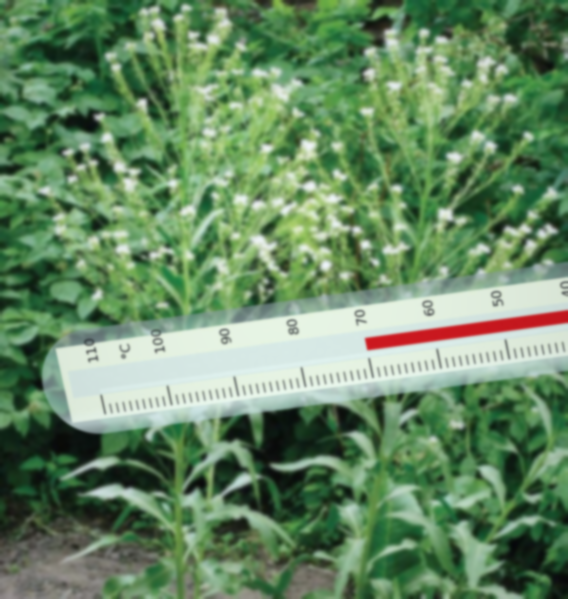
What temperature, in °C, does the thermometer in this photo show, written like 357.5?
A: 70
